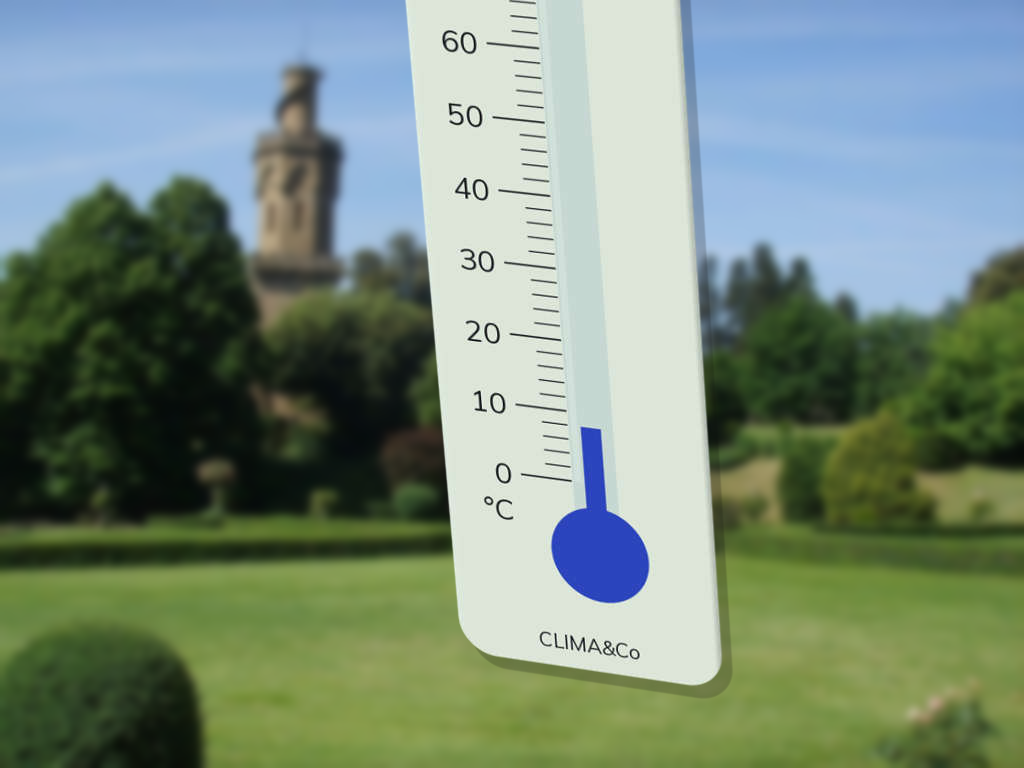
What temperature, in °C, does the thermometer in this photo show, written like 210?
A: 8
